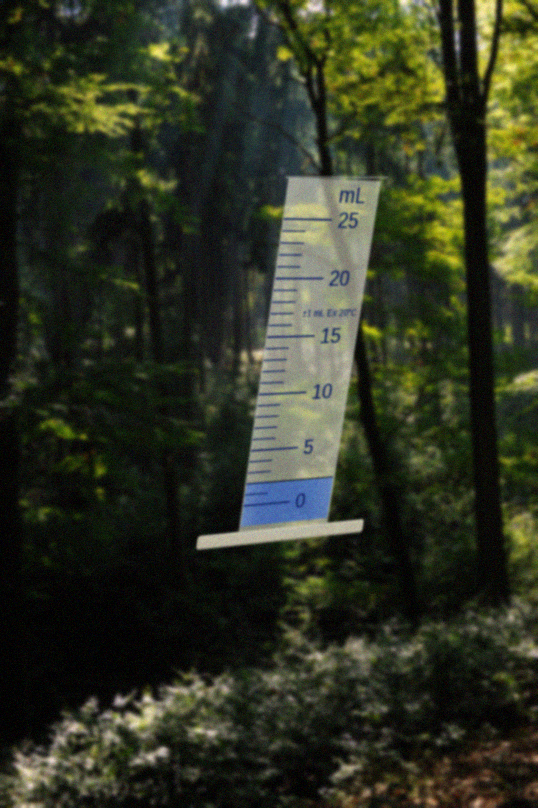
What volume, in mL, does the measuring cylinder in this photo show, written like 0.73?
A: 2
